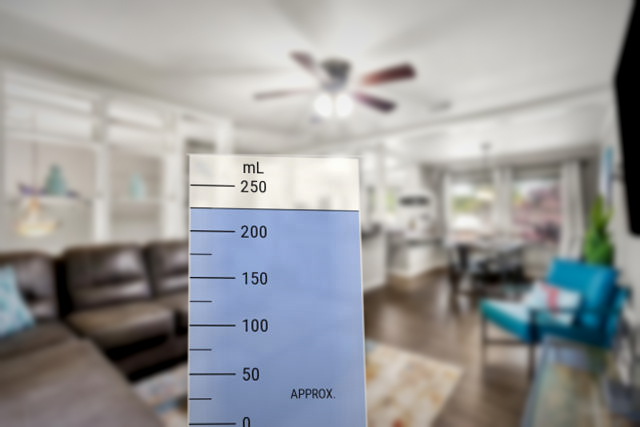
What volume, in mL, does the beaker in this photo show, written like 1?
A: 225
